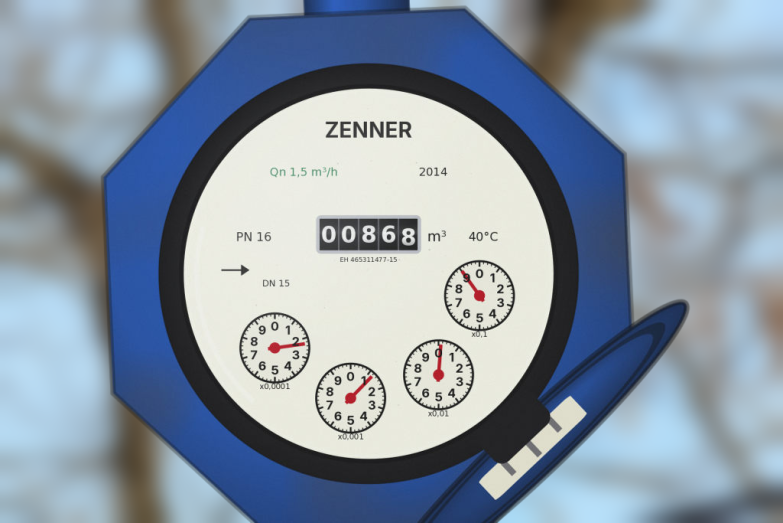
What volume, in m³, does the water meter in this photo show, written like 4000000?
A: 867.9012
